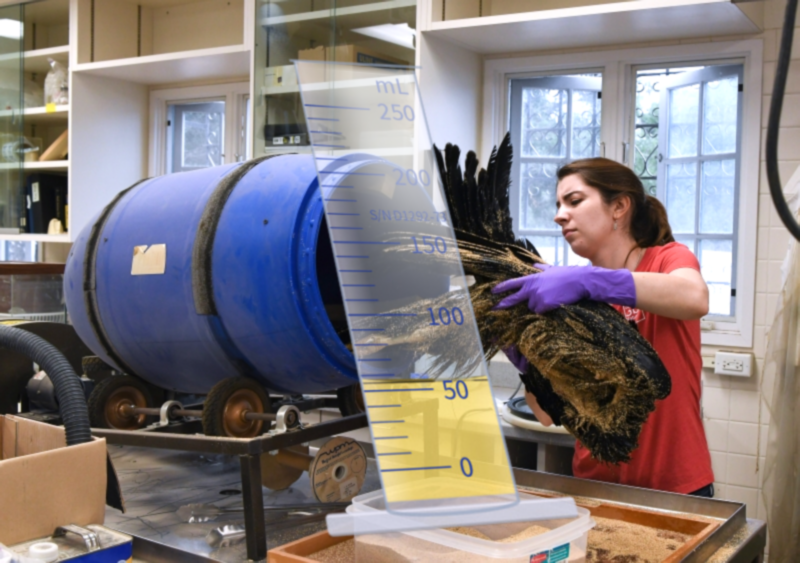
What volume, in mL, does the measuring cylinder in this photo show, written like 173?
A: 55
